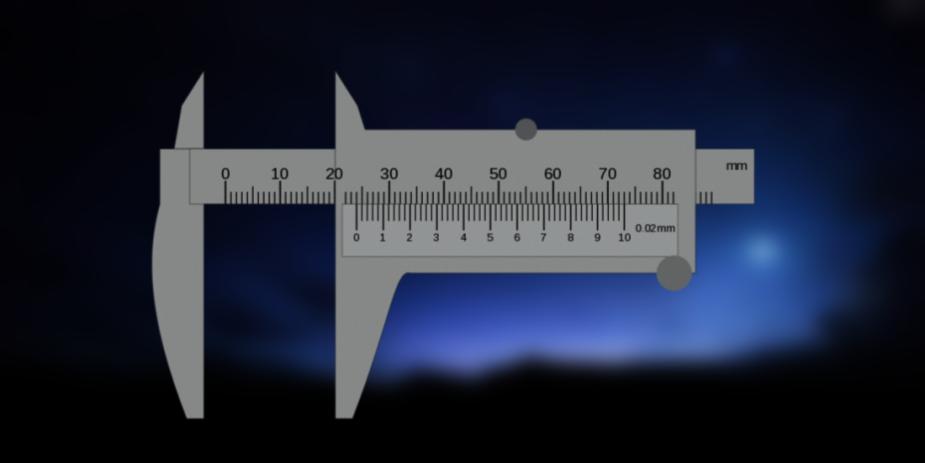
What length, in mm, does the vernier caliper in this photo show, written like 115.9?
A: 24.0
